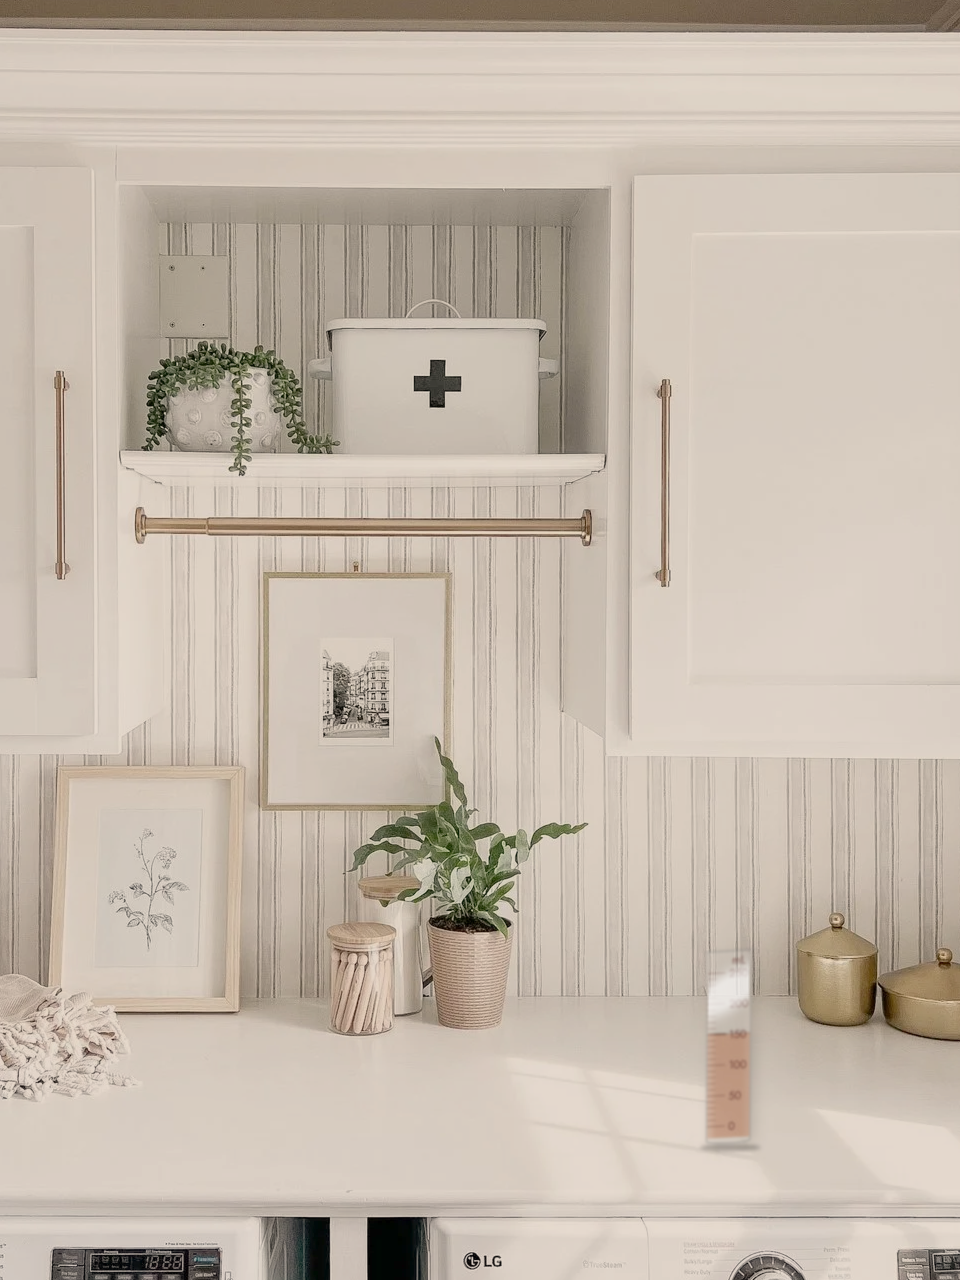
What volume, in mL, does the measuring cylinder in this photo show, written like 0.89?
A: 150
